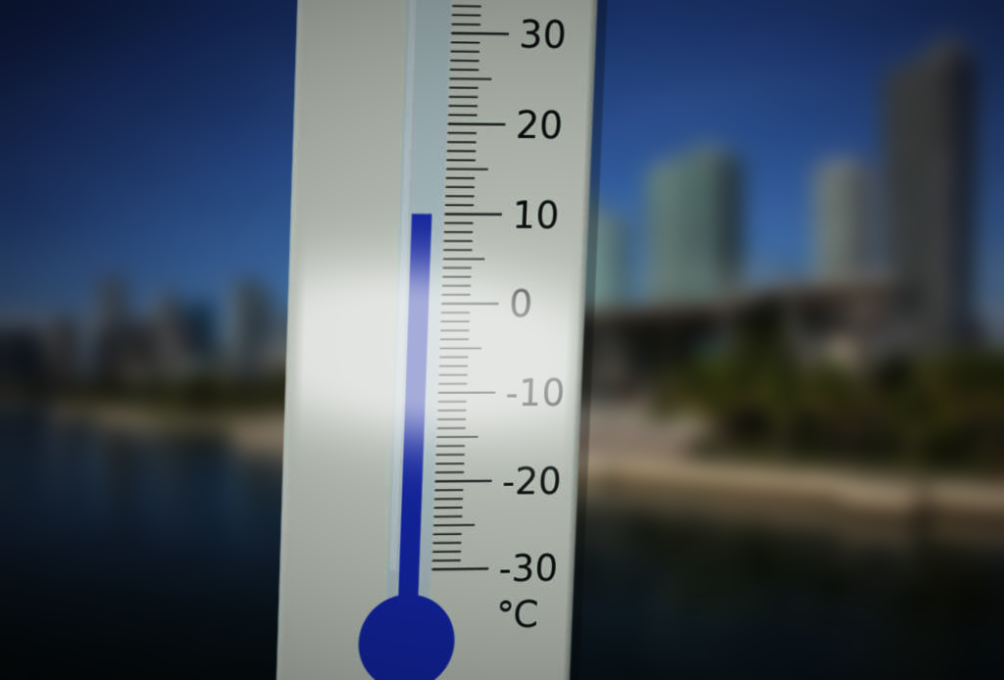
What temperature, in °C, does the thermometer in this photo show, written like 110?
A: 10
